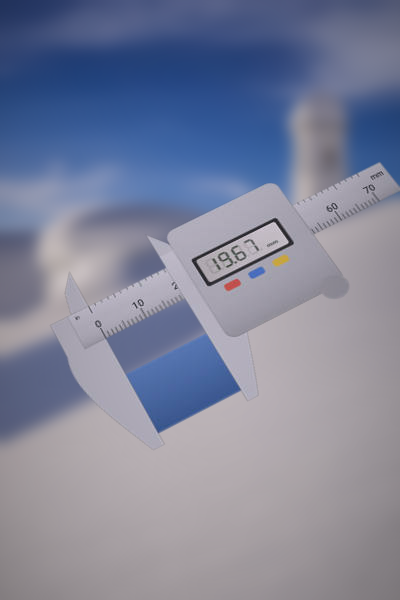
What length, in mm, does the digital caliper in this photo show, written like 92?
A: 19.67
